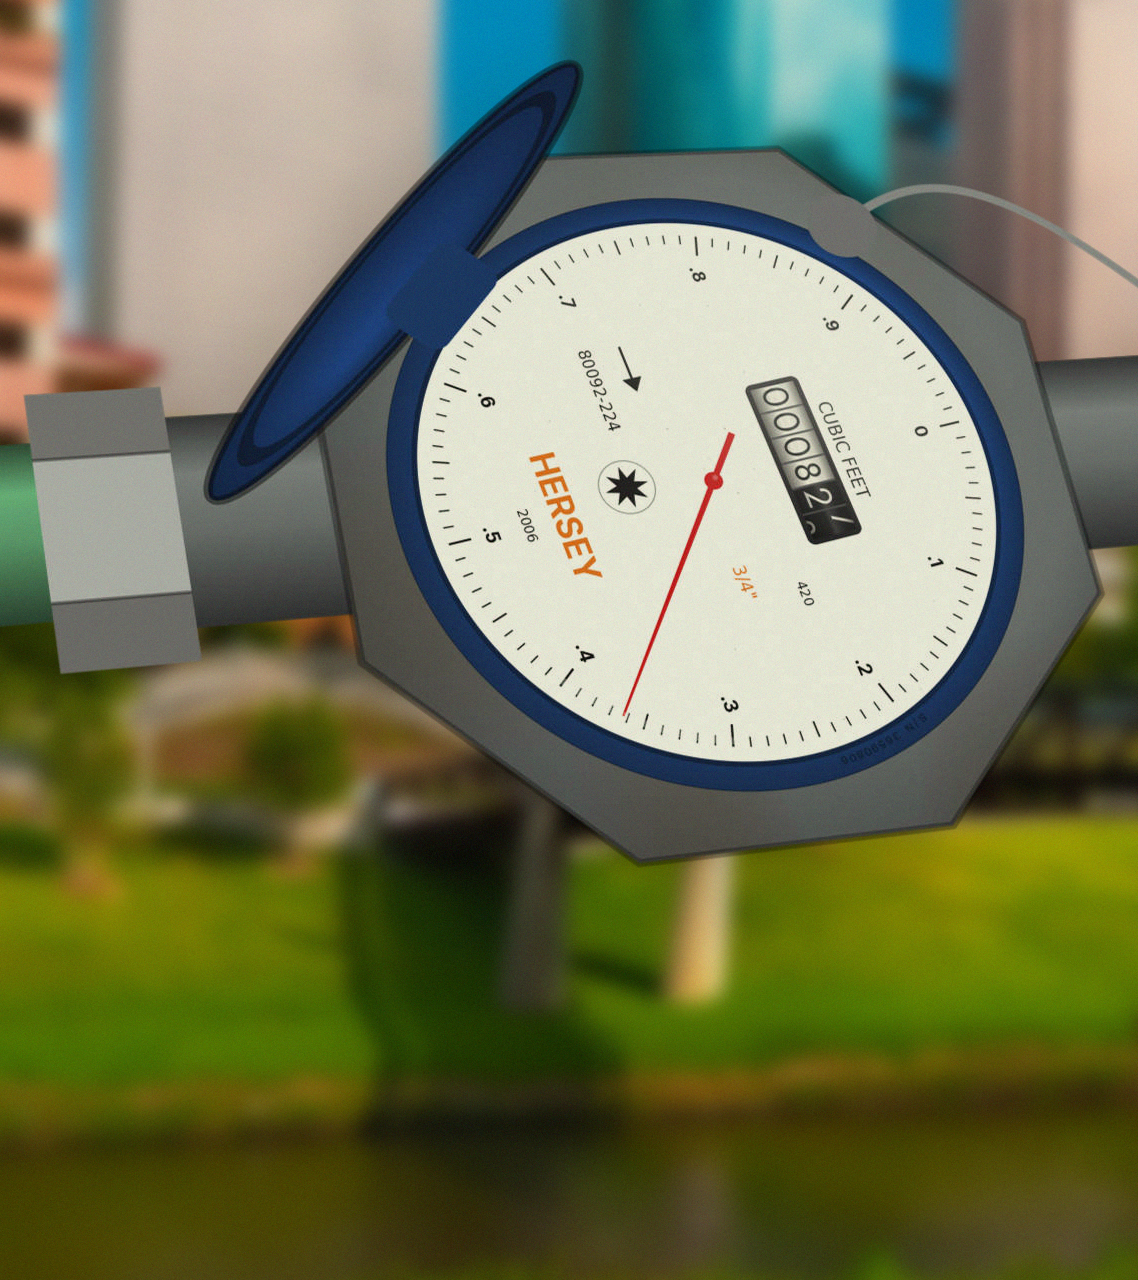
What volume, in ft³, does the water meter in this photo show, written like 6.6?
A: 827.36
